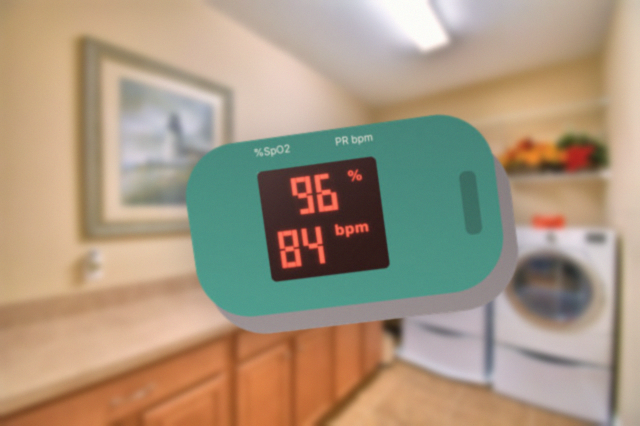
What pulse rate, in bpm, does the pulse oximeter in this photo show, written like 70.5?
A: 84
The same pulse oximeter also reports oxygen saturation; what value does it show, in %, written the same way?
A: 96
